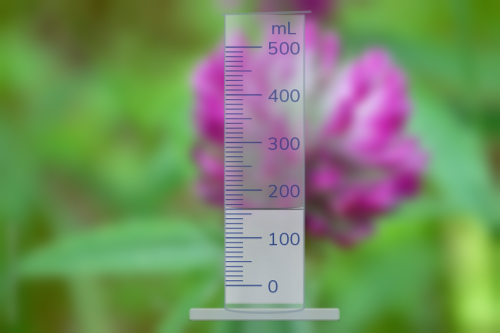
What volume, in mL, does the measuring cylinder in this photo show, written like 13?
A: 160
